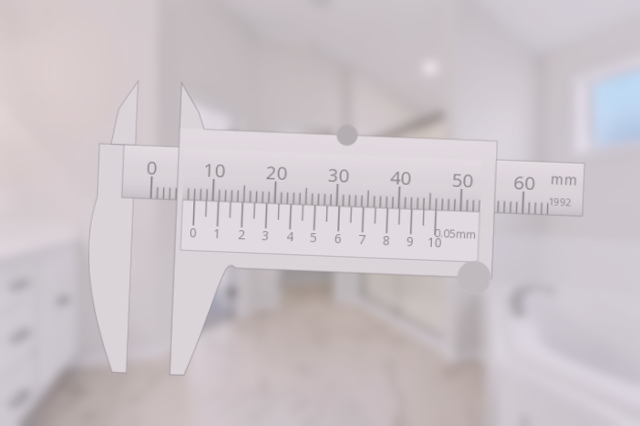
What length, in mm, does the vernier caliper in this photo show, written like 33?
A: 7.0
